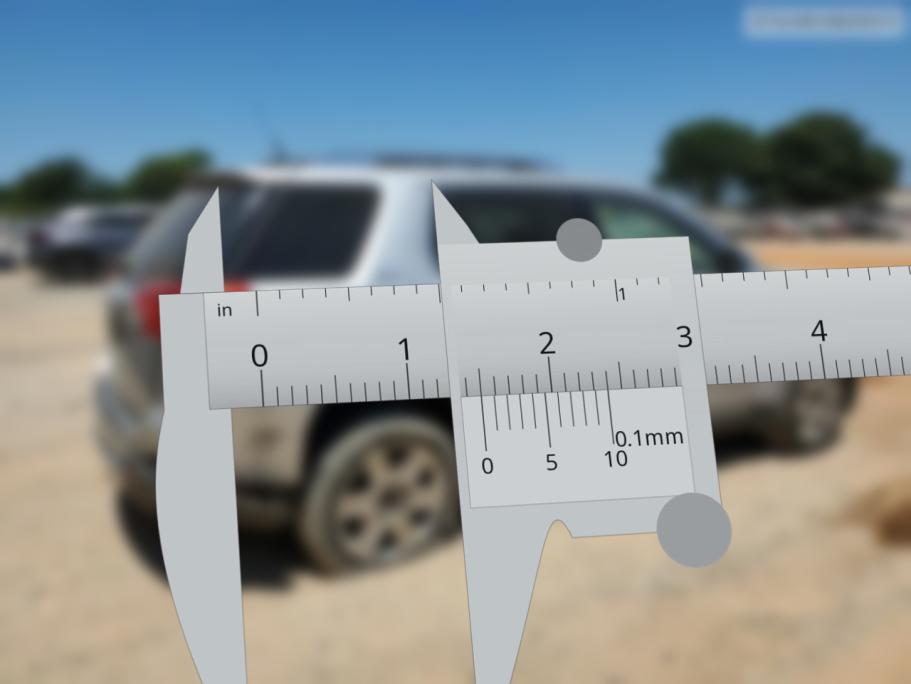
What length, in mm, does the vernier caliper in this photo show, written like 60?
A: 15.0
